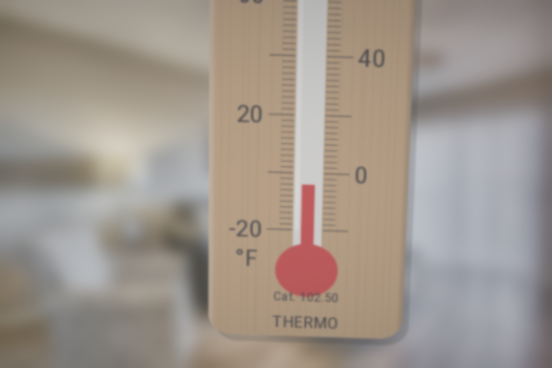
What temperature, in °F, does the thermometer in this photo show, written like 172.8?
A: -4
